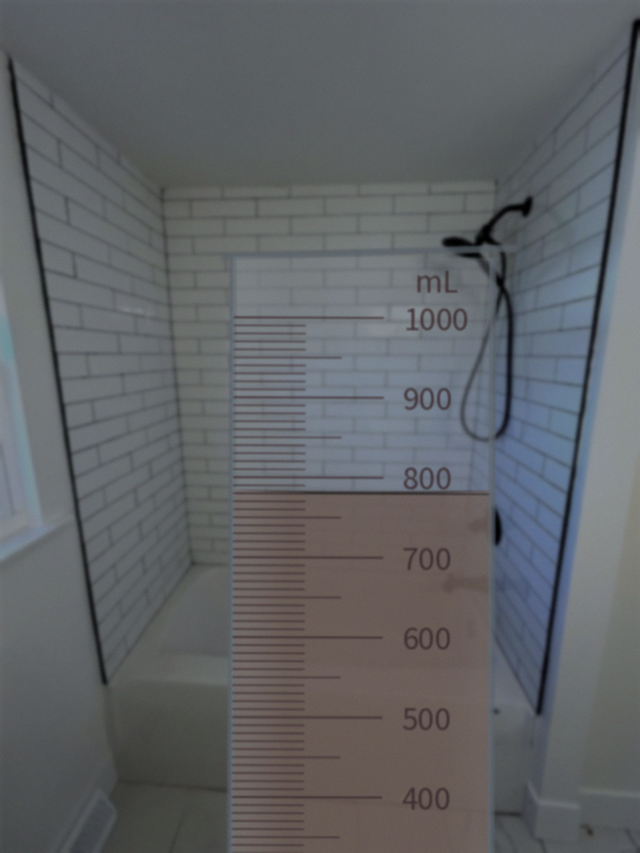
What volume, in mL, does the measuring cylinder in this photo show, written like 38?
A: 780
